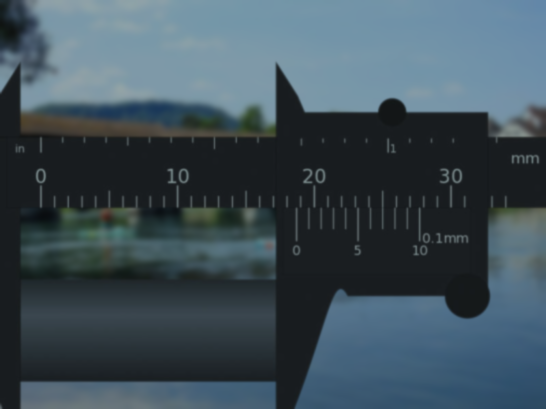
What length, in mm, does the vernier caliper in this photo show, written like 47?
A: 18.7
